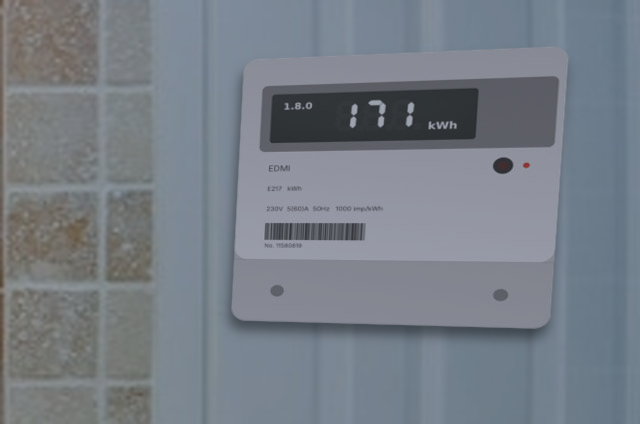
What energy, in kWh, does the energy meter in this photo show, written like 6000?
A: 171
